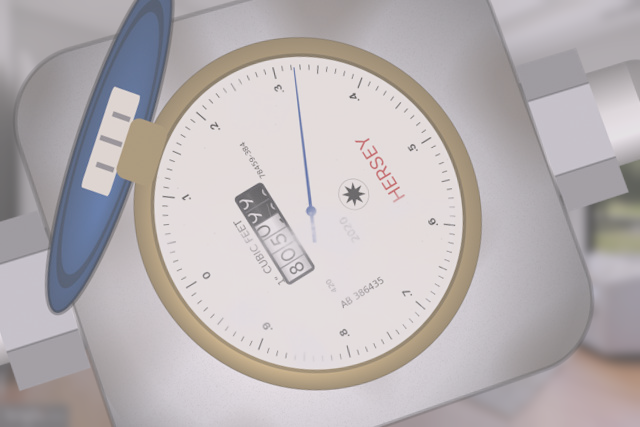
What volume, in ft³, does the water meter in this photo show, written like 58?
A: 805099.32
